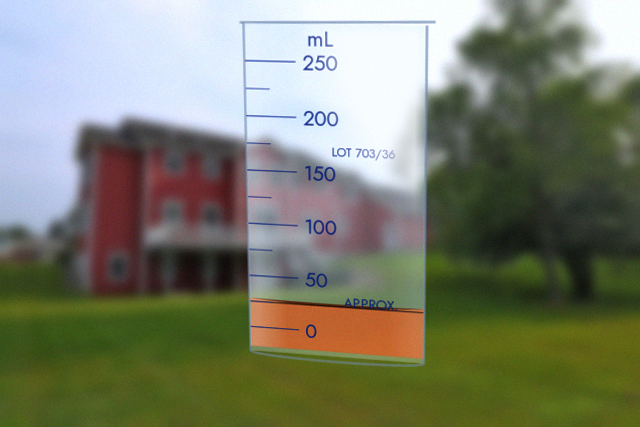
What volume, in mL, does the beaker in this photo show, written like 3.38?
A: 25
